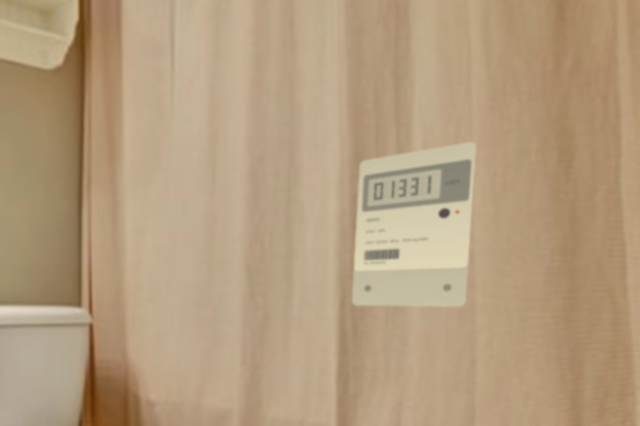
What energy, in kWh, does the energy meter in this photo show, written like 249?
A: 1331
